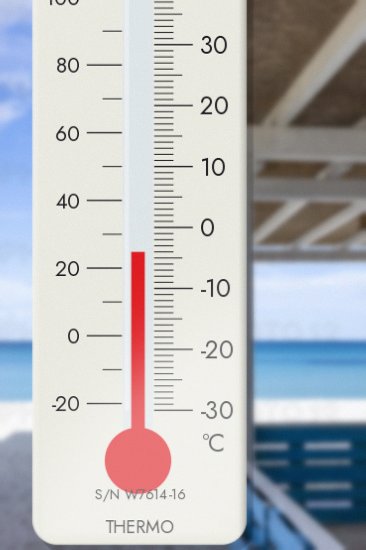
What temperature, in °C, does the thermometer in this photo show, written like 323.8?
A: -4
